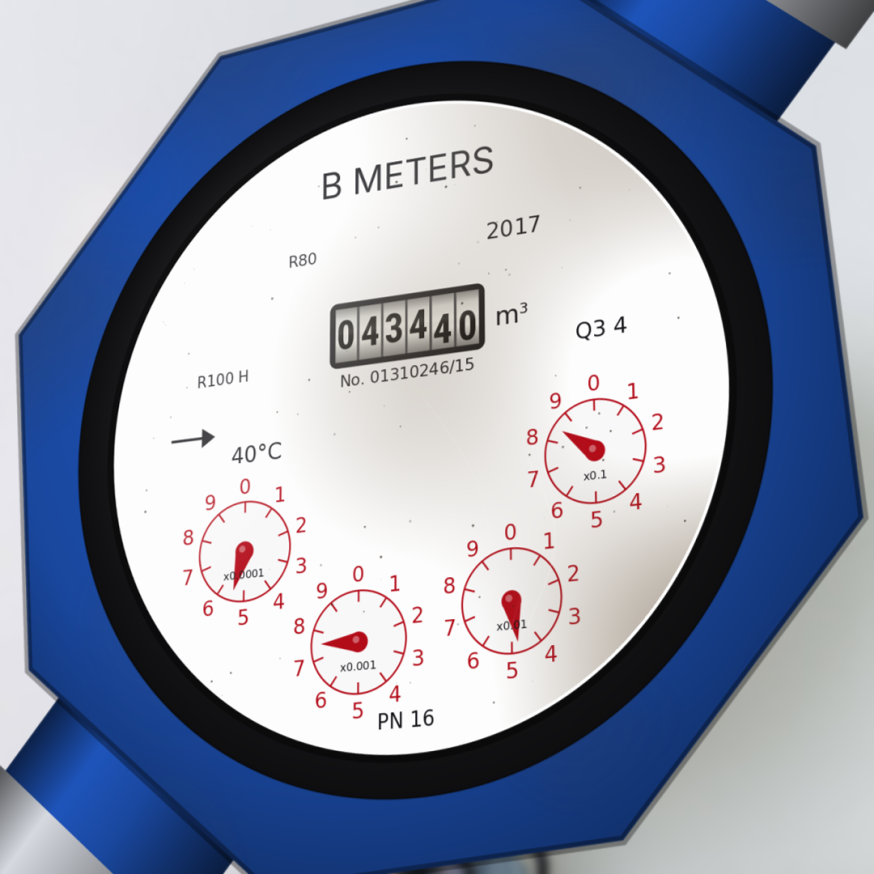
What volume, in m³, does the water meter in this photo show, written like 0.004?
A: 43439.8475
